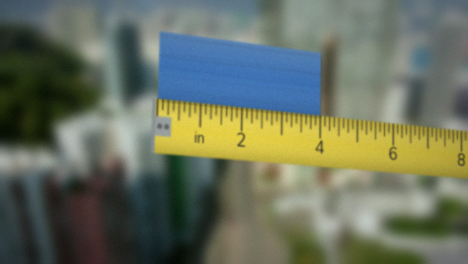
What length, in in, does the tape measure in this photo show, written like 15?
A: 4
